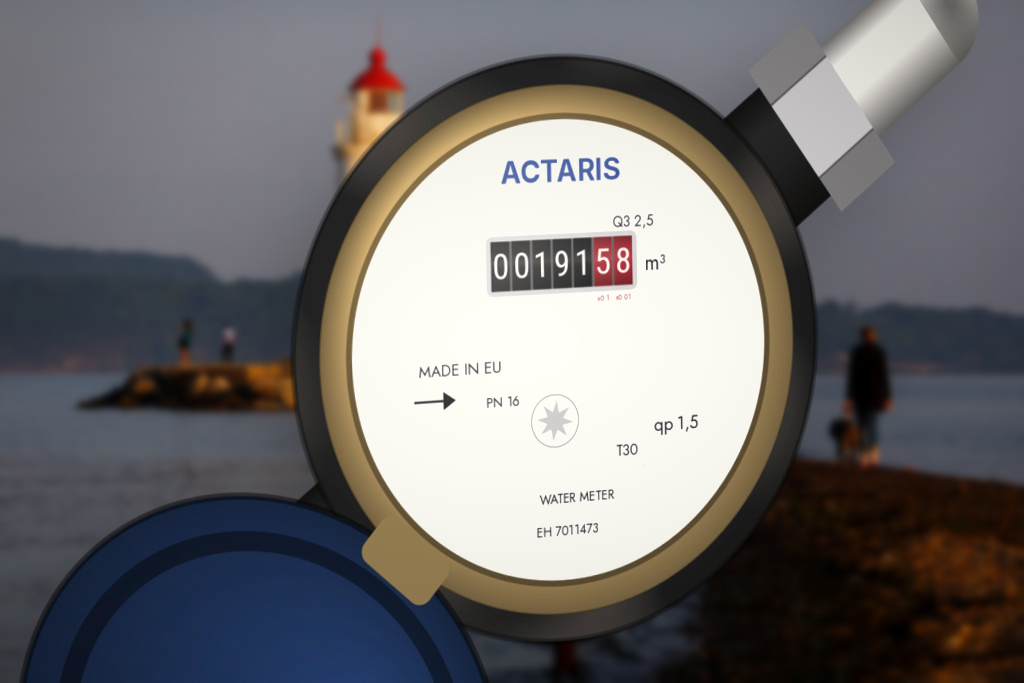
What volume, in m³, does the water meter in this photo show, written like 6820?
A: 191.58
